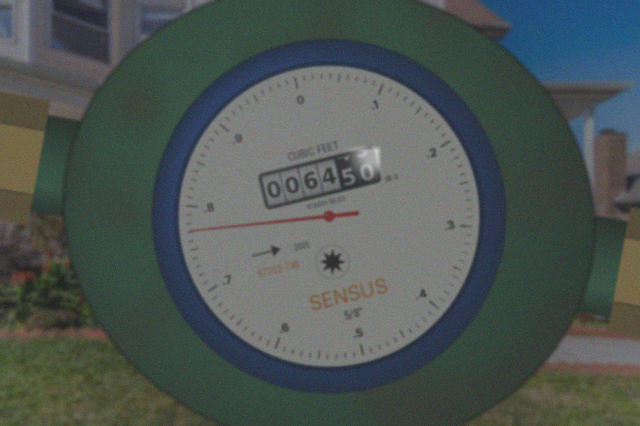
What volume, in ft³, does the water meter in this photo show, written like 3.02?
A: 6449.77
